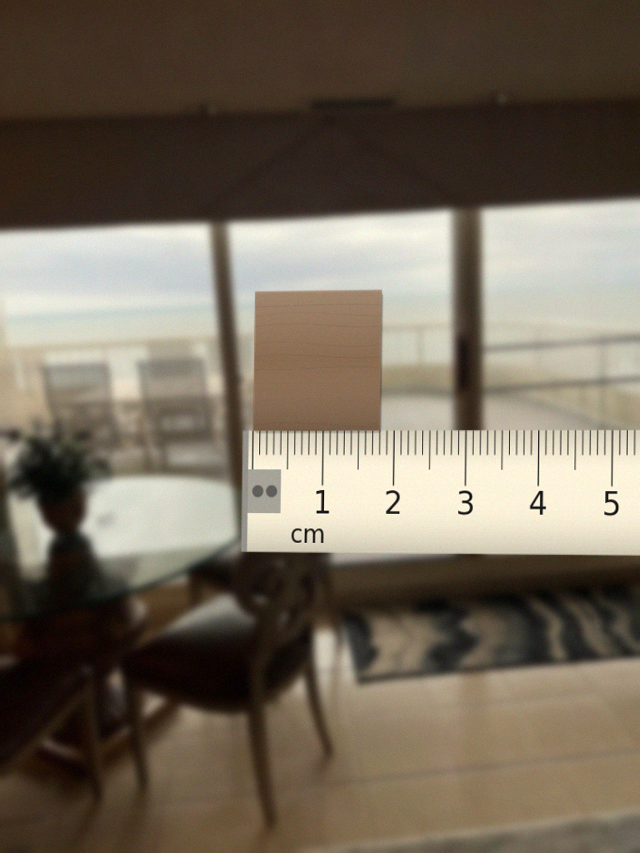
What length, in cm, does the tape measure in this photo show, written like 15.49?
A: 1.8
